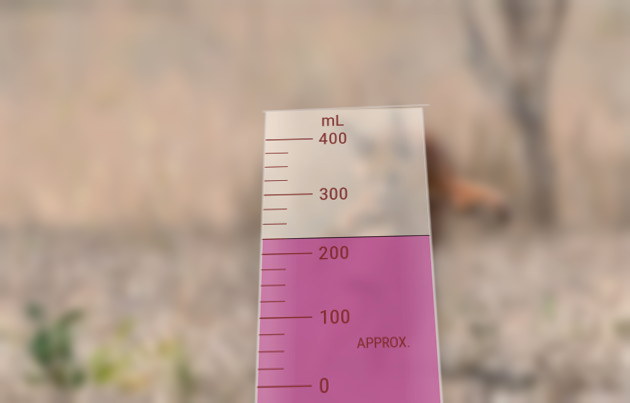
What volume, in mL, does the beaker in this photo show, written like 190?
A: 225
